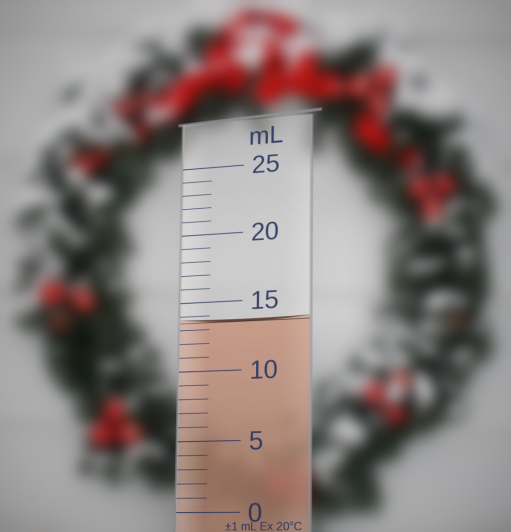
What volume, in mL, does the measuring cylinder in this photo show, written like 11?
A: 13.5
